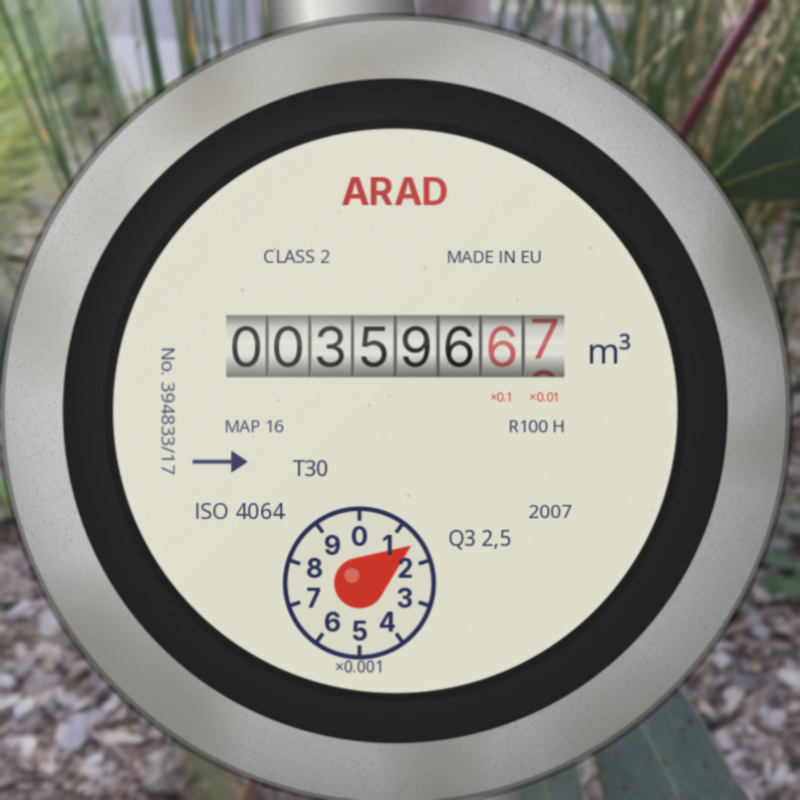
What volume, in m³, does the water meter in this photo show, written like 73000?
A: 3596.671
